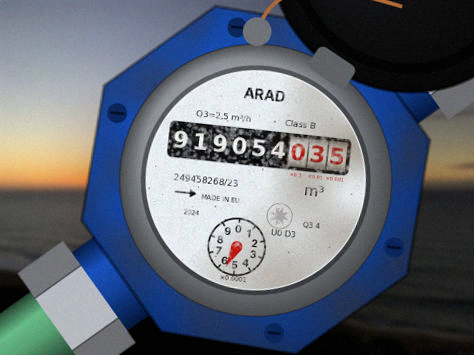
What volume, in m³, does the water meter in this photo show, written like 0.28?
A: 919054.0355
